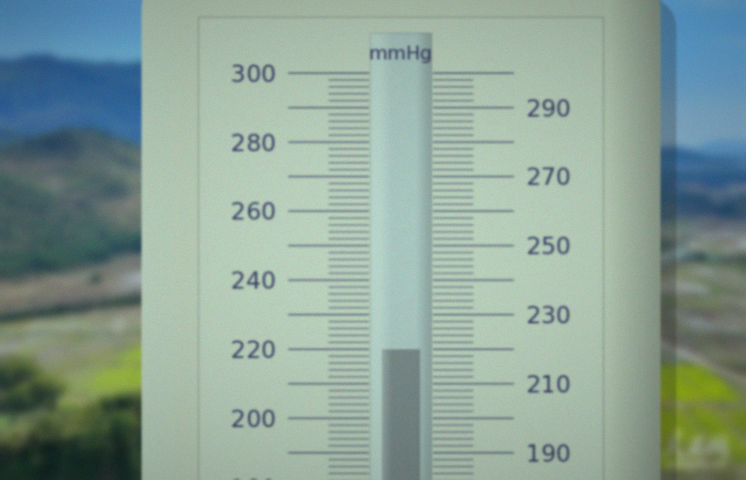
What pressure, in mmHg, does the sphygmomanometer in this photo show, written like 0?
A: 220
